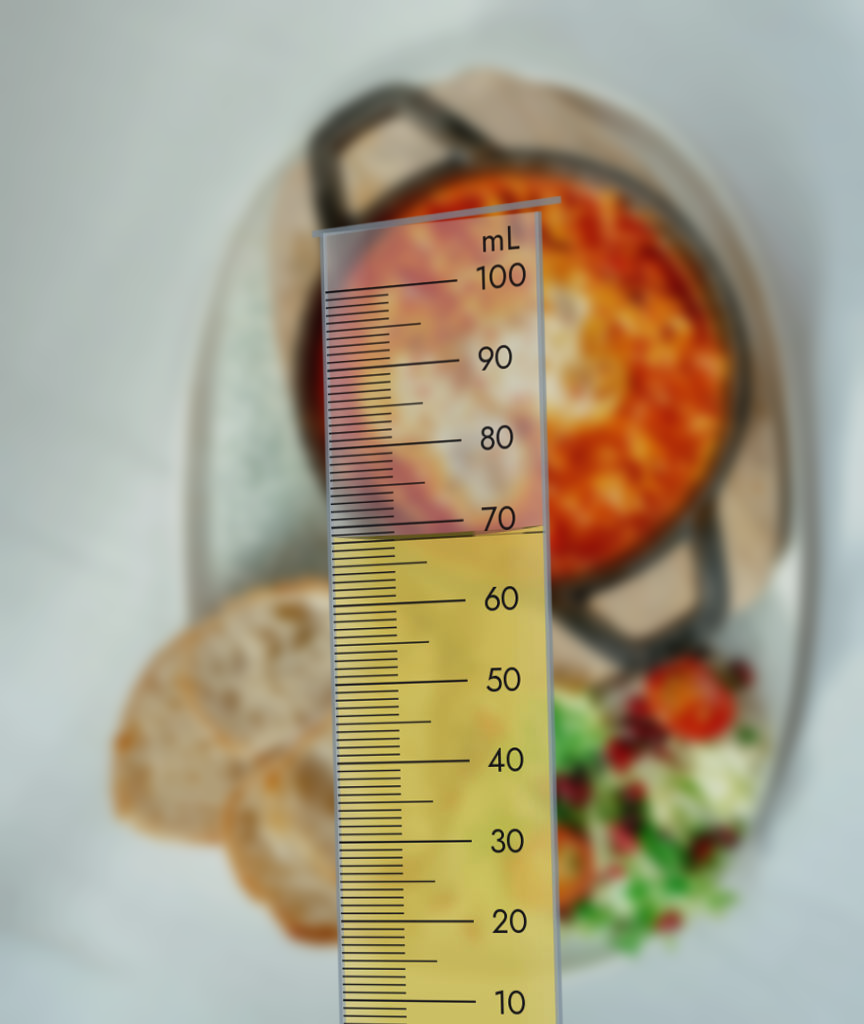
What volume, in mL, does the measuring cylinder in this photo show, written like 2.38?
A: 68
